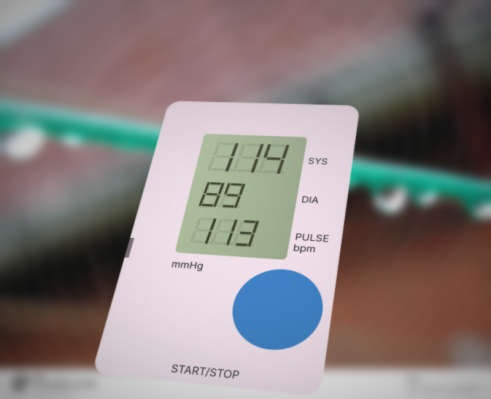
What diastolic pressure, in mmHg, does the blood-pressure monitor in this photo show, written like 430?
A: 89
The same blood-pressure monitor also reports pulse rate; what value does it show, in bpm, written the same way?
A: 113
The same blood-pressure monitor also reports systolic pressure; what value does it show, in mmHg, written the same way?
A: 114
